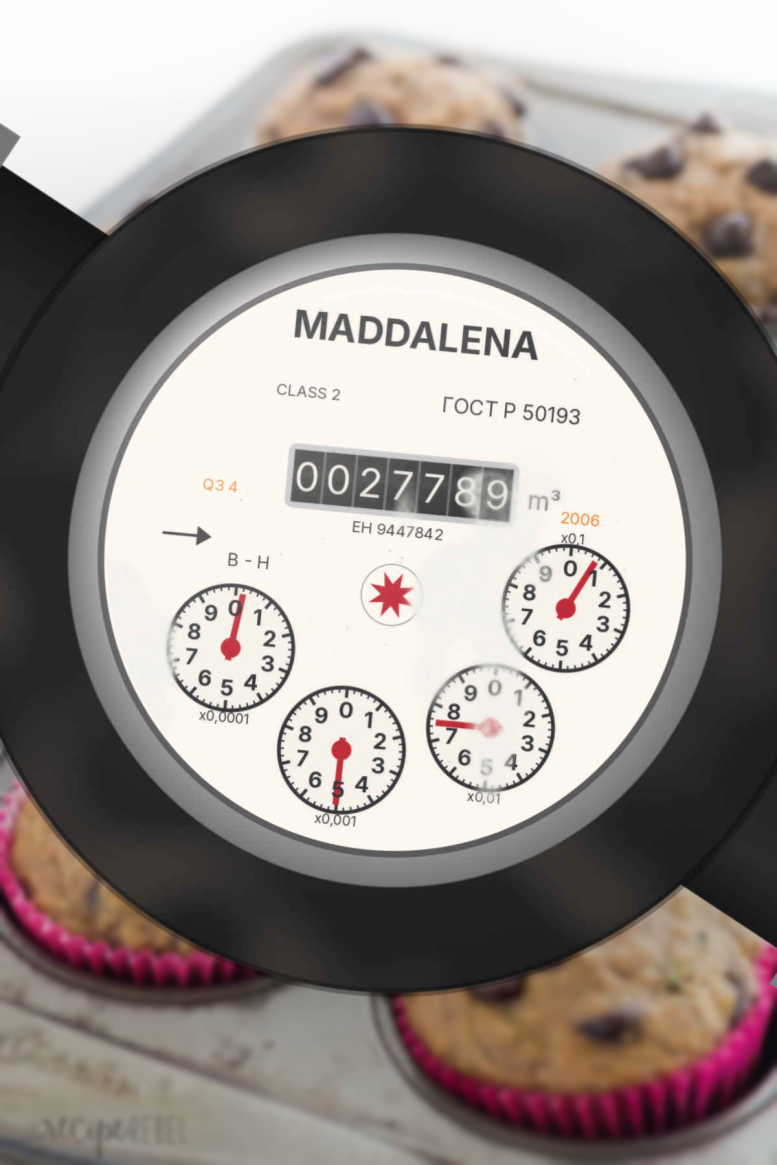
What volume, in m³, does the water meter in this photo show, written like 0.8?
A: 27789.0750
